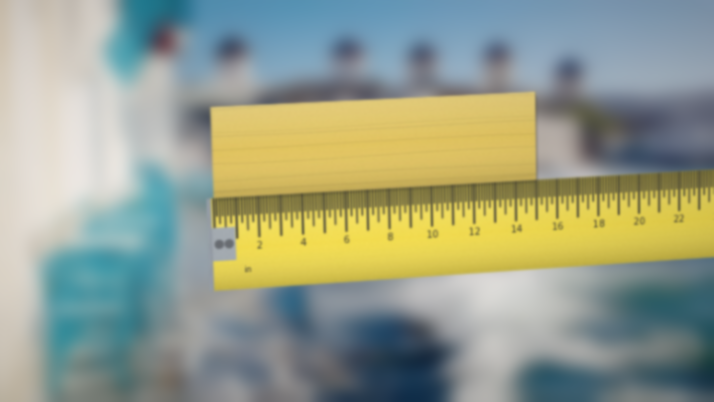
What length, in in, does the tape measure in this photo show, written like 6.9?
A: 15
